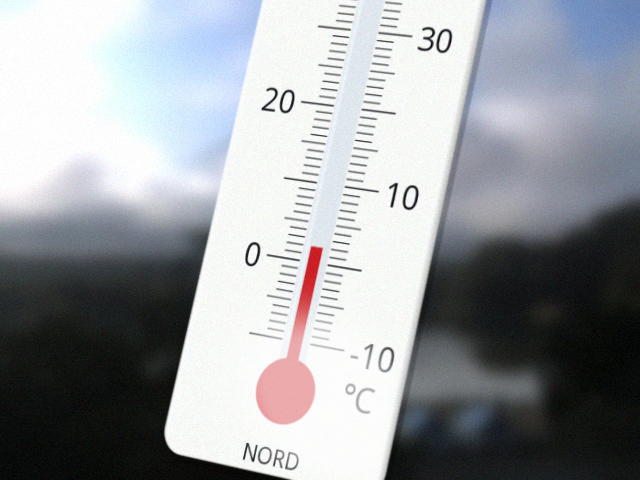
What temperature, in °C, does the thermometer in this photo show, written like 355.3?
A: 2
